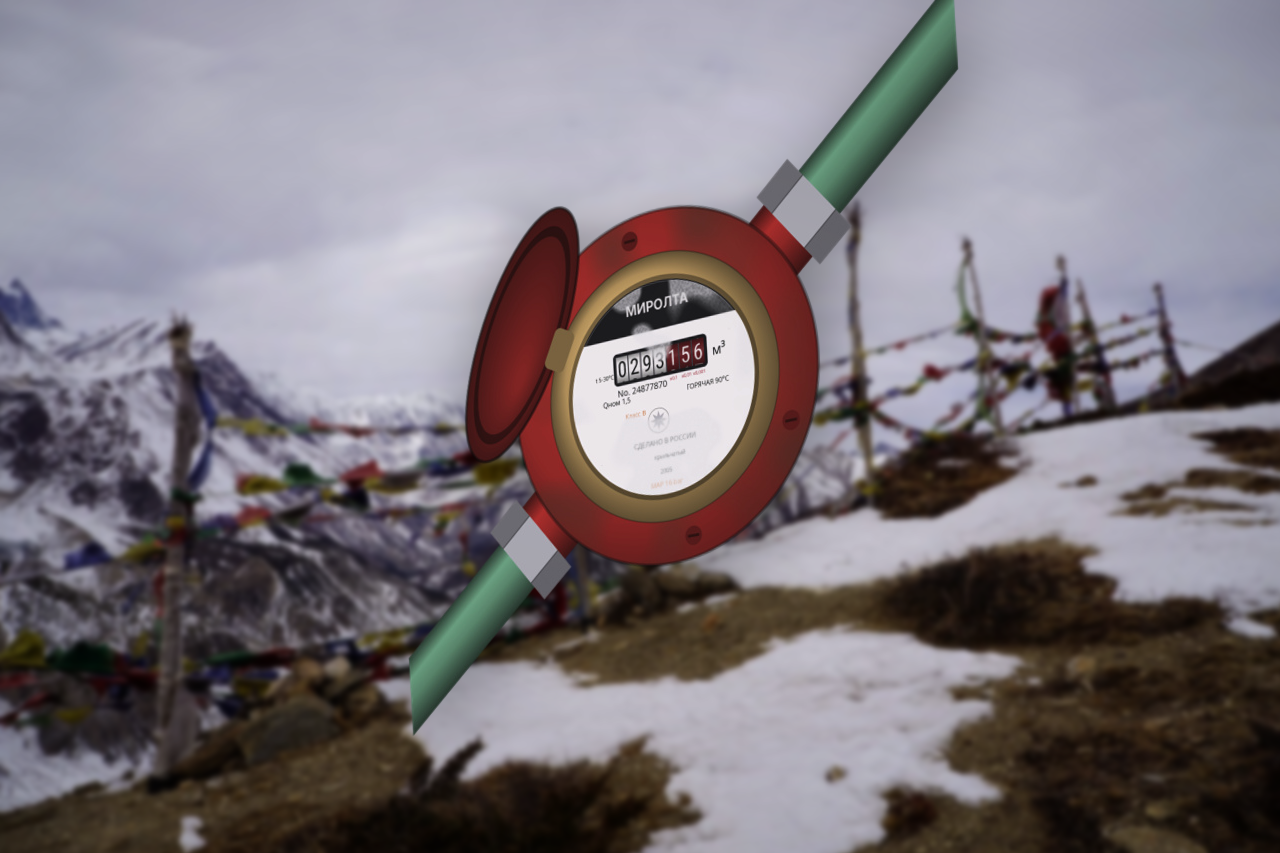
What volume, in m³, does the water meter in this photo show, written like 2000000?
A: 293.156
